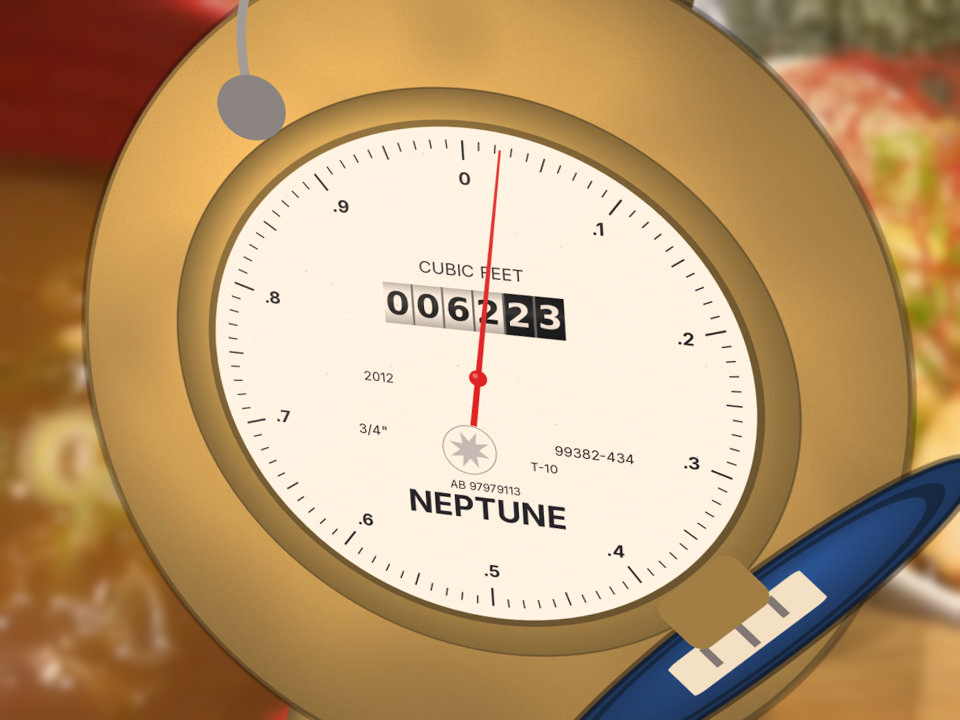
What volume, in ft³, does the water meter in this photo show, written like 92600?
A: 6223.02
